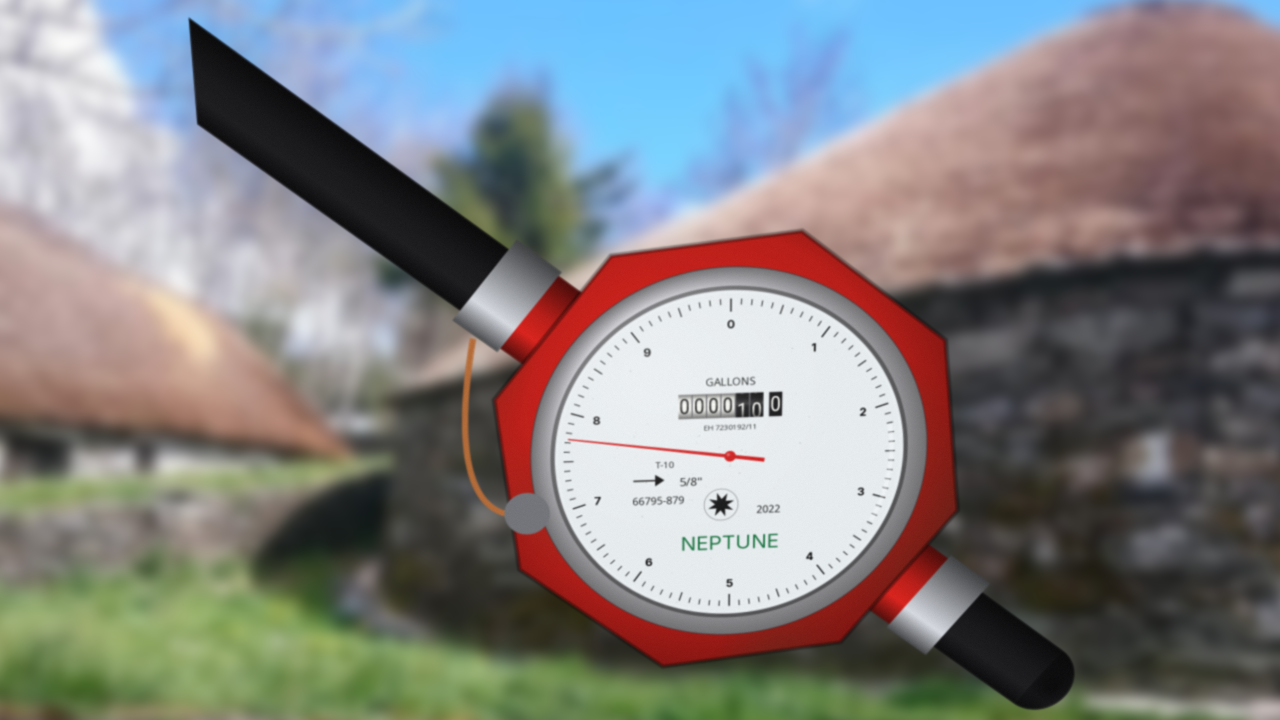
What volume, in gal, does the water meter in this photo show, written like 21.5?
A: 97.7
